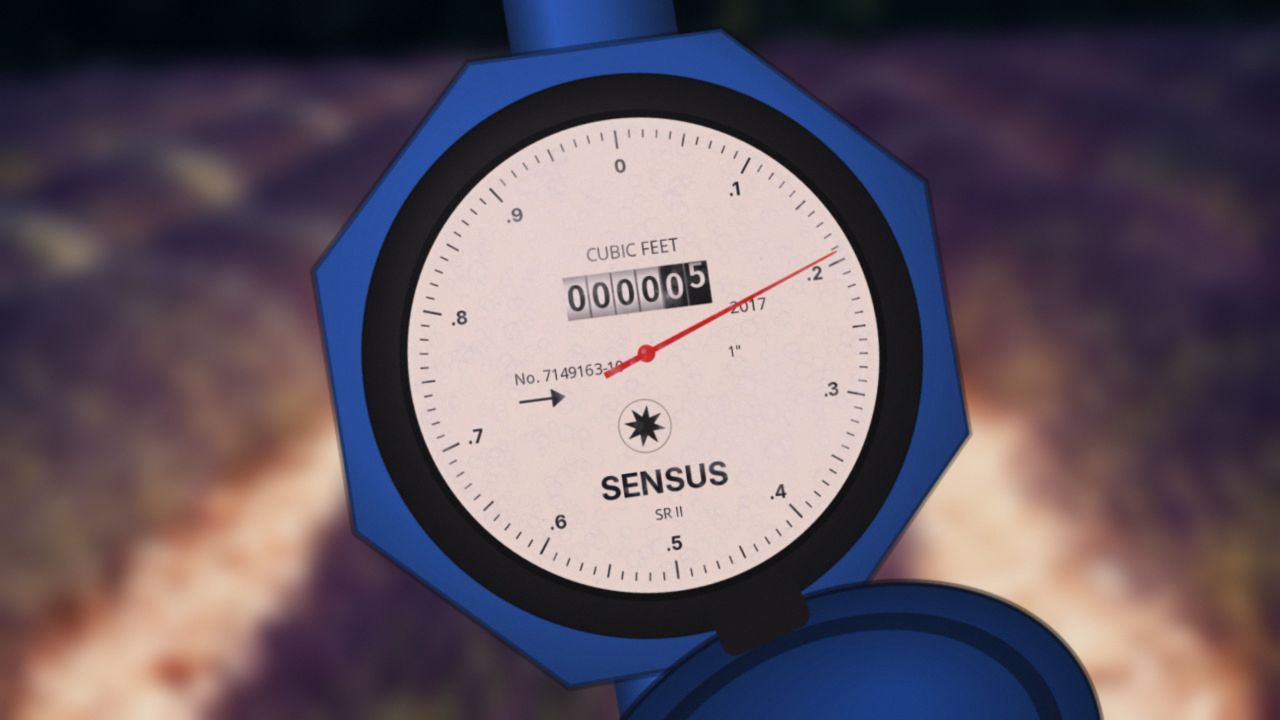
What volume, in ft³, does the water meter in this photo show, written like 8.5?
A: 5.19
